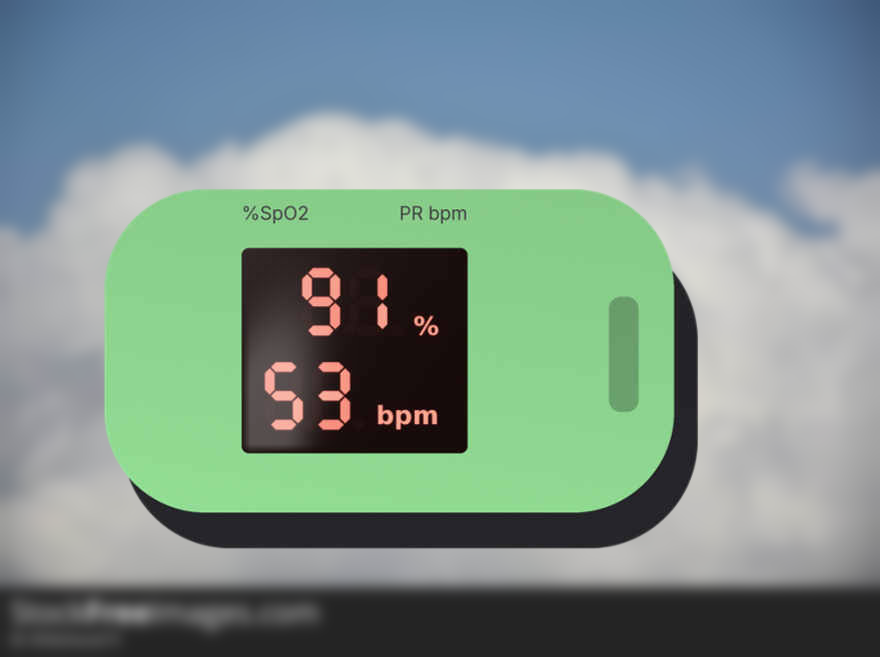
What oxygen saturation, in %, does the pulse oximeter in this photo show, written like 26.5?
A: 91
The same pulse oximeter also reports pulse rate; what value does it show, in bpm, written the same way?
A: 53
